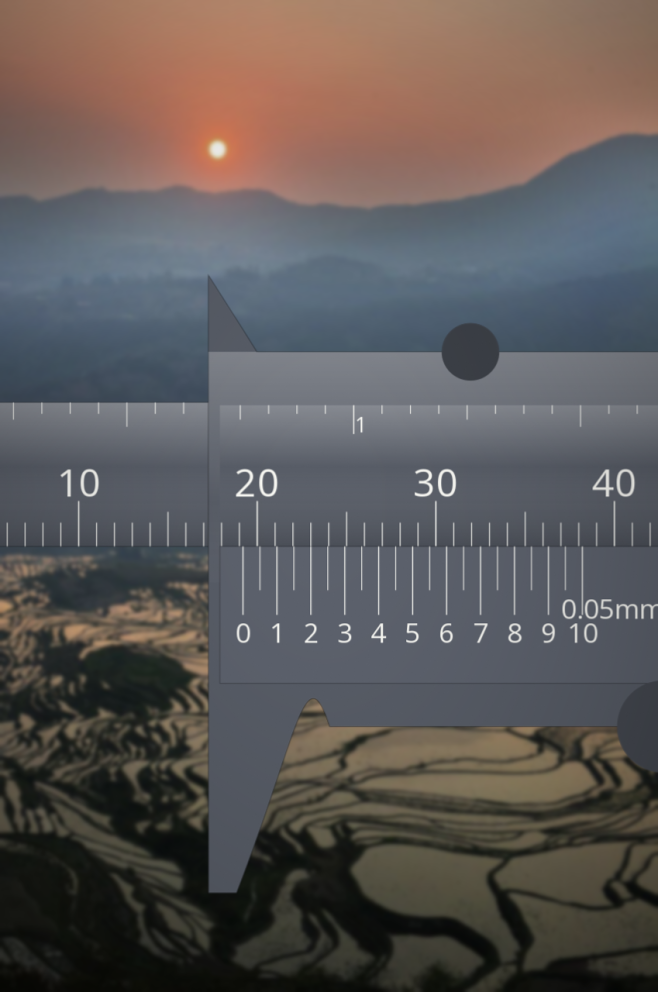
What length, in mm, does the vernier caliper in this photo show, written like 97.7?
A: 19.2
